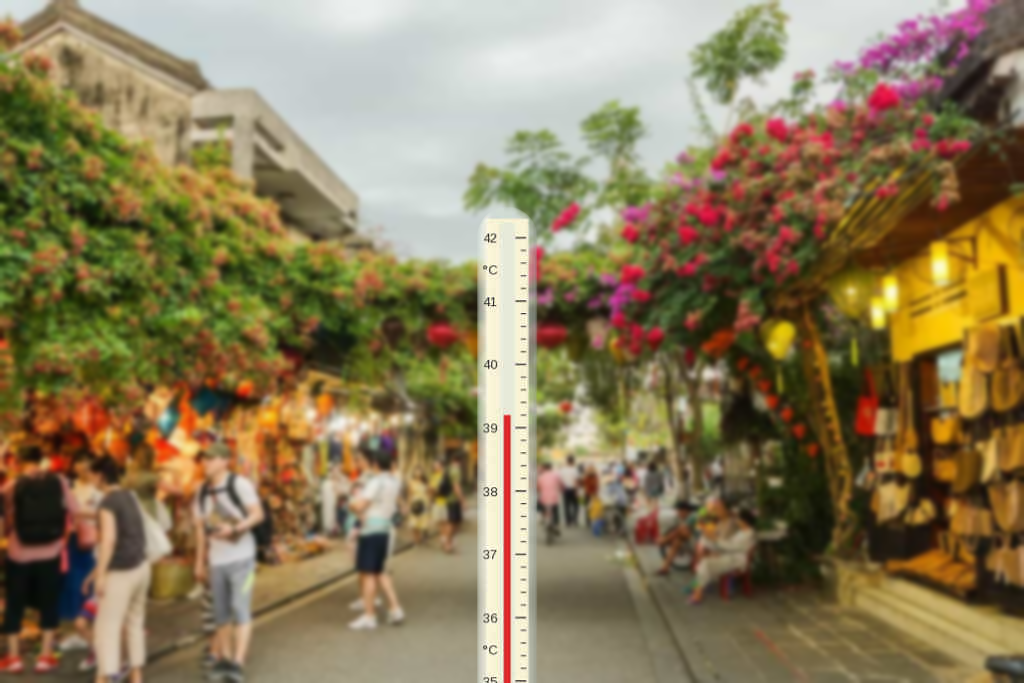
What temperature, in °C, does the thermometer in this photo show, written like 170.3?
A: 39.2
